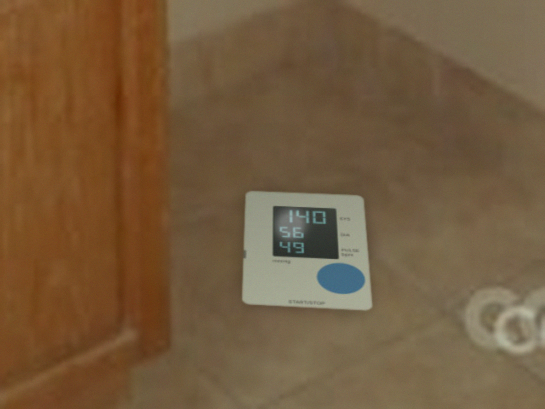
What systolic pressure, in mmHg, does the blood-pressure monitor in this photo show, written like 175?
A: 140
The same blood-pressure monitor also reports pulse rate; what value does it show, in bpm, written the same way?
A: 49
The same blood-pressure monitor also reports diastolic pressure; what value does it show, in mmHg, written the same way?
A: 56
